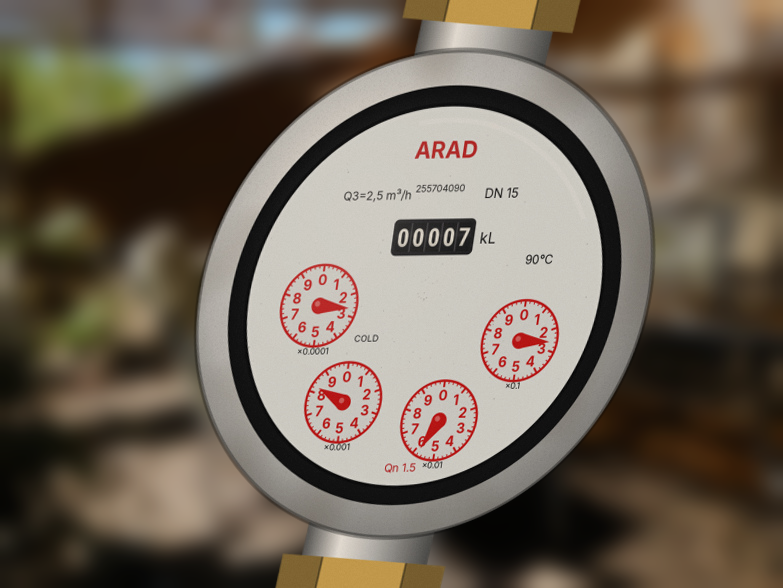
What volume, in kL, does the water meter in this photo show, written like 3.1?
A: 7.2582
